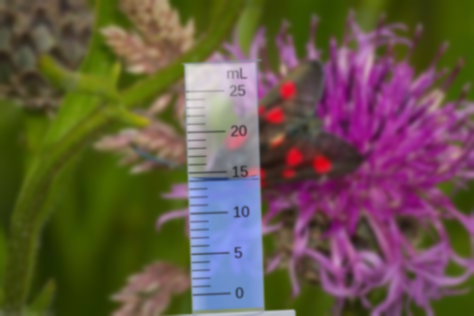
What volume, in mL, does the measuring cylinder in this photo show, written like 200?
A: 14
